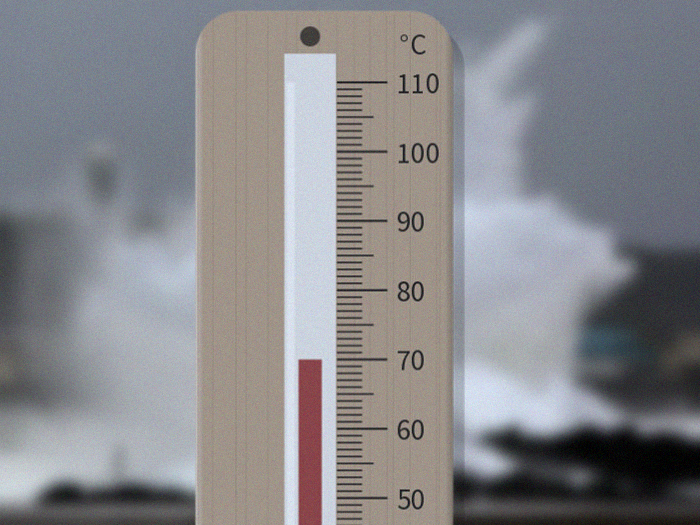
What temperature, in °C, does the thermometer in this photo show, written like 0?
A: 70
